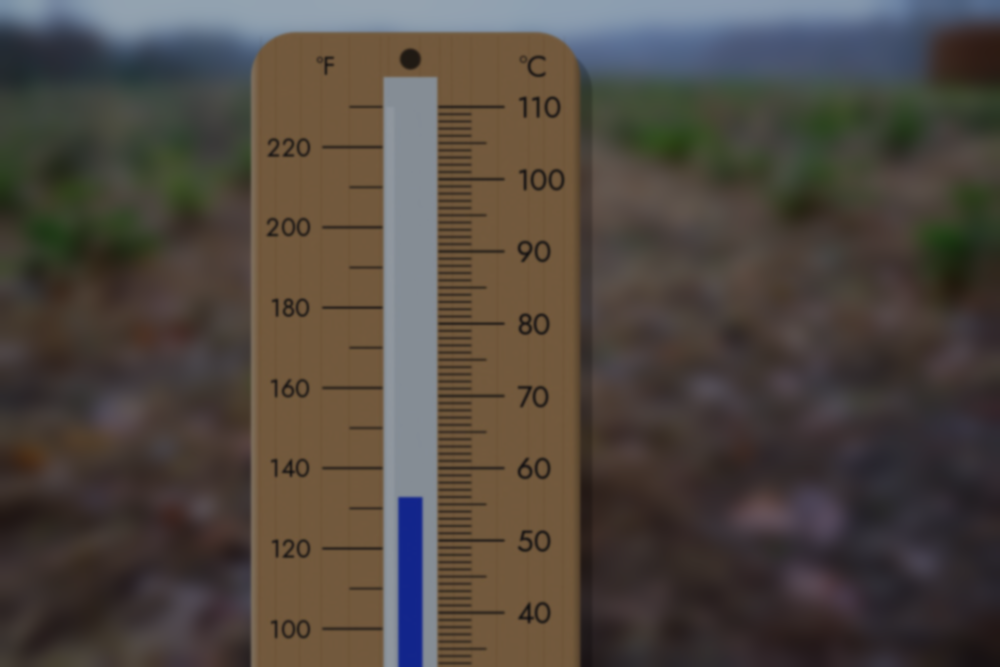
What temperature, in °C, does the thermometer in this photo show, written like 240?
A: 56
